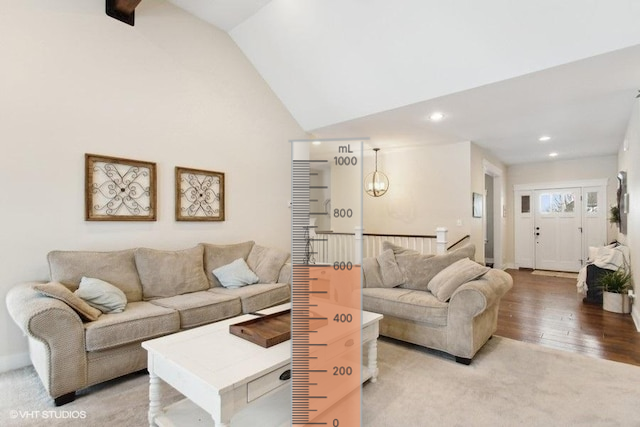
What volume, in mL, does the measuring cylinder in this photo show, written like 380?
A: 600
